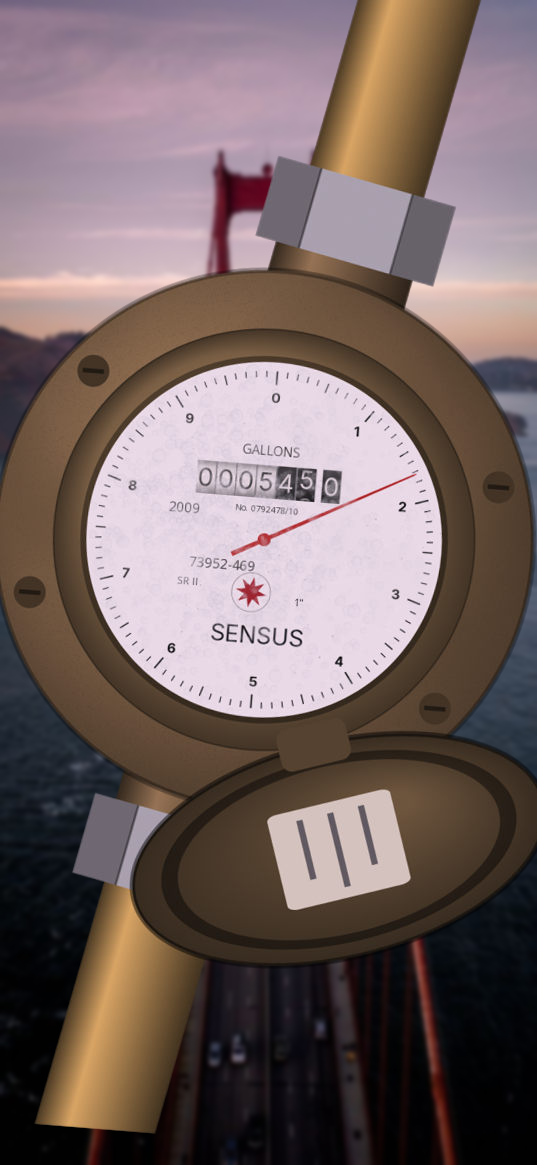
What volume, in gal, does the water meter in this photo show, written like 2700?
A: 5451.7
